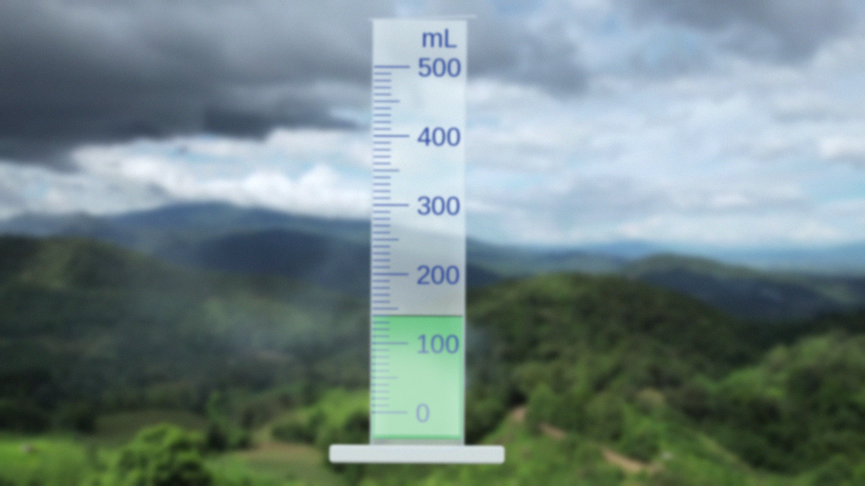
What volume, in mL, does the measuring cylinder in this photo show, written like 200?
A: 140
